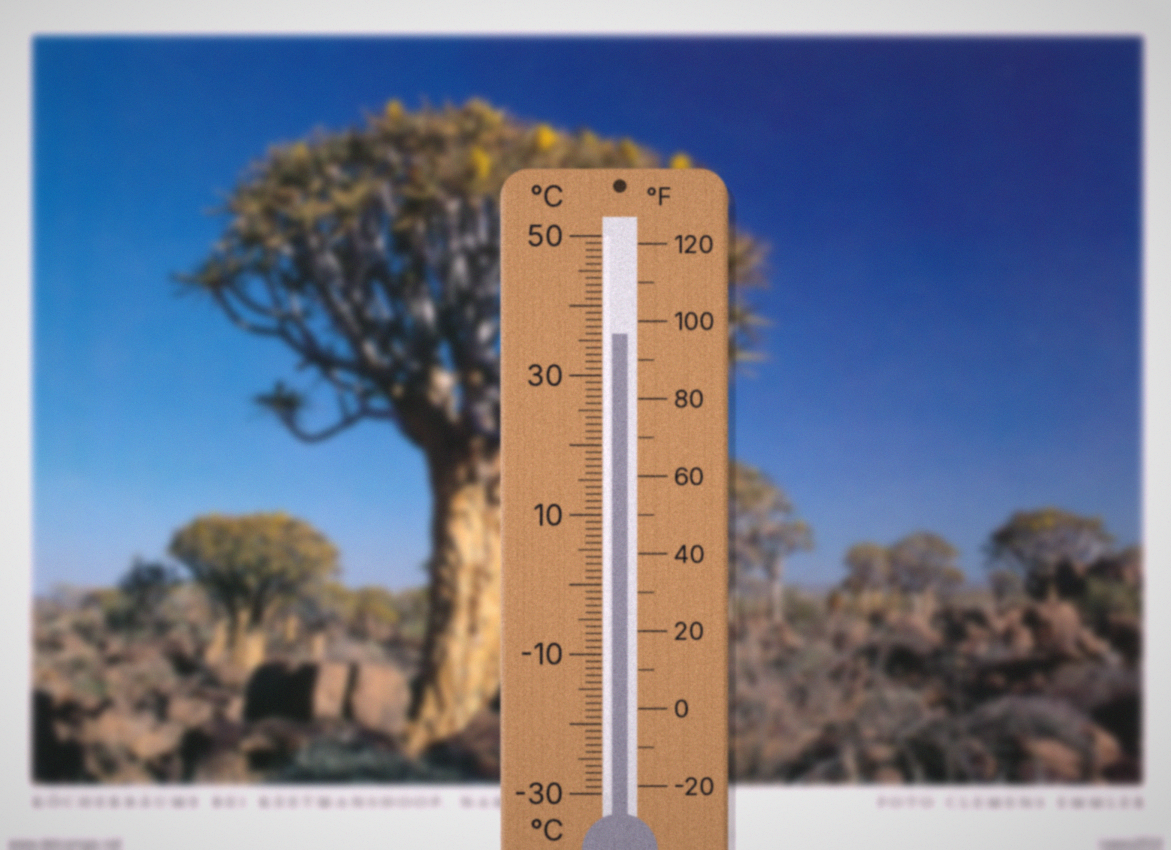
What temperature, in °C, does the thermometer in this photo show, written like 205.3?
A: 36
